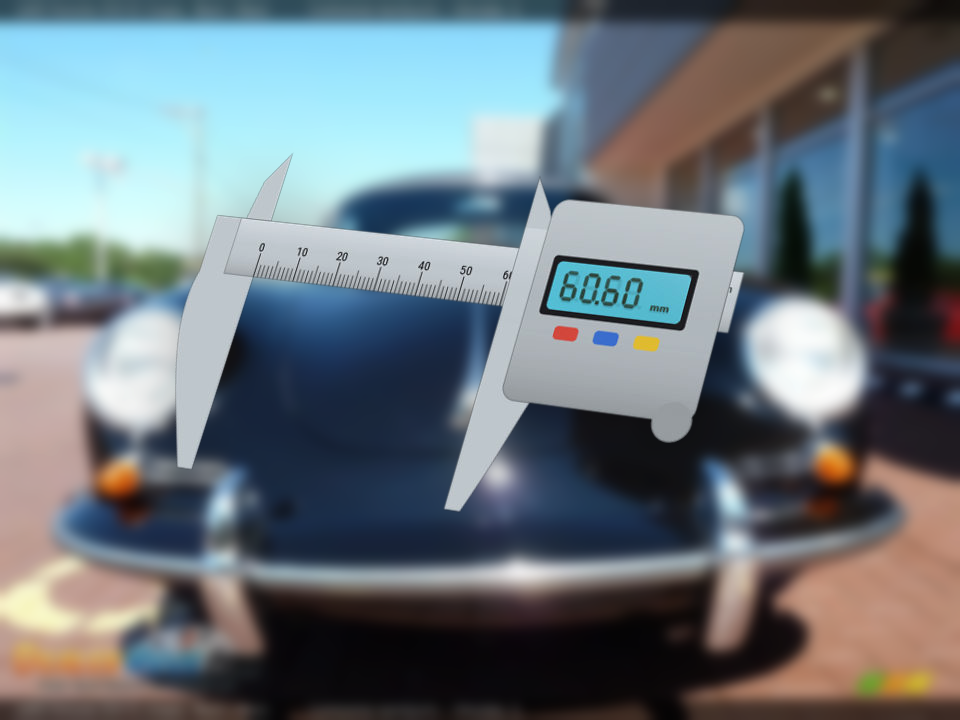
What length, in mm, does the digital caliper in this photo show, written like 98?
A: 60.60
